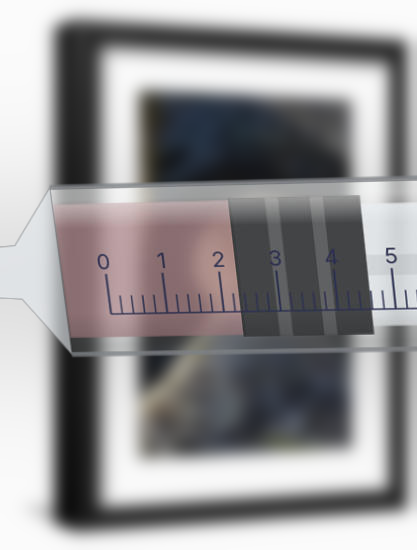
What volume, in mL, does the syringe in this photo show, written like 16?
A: 2.3
